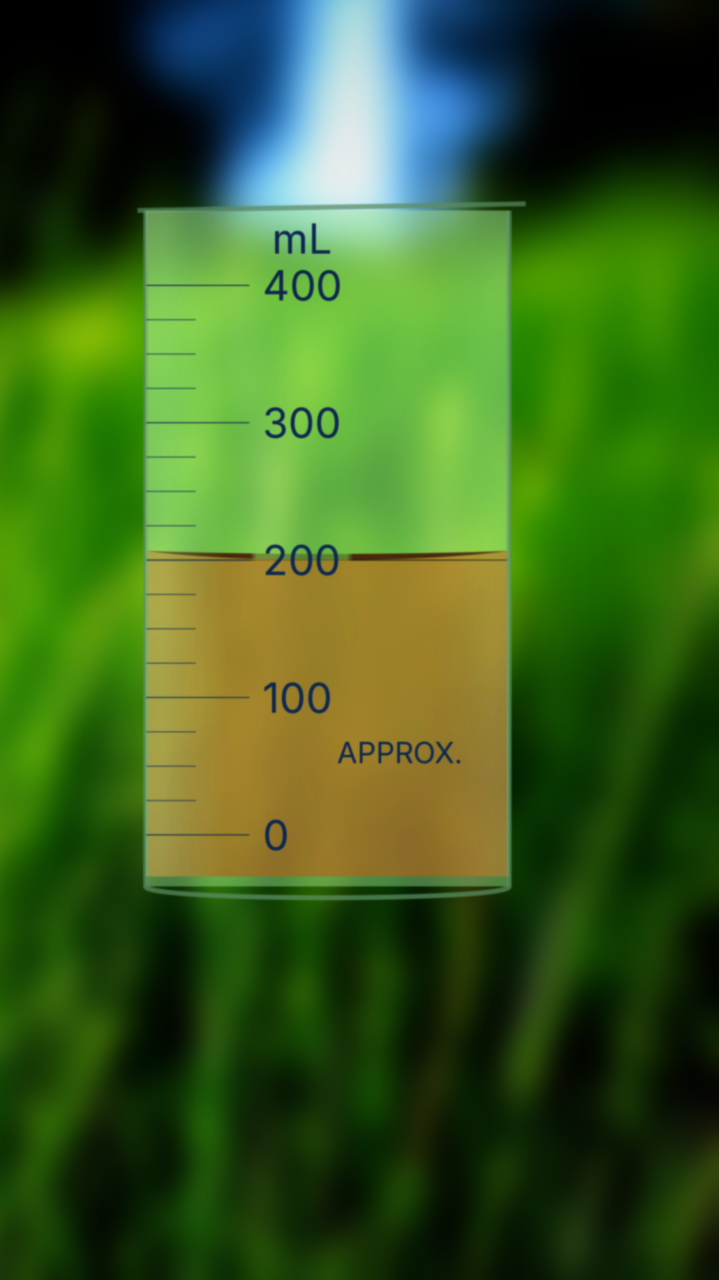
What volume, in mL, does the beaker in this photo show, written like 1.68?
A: 200
